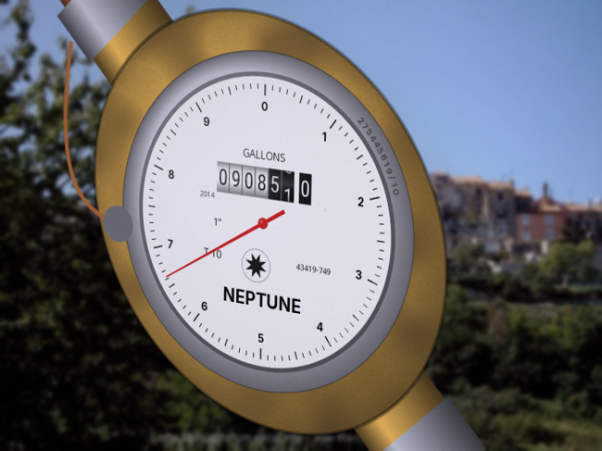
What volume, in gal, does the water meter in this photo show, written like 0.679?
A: 908506.6
